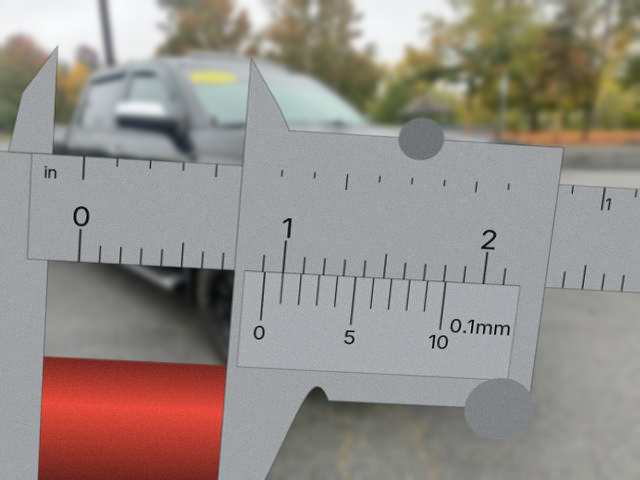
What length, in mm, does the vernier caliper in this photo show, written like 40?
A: 9.1
